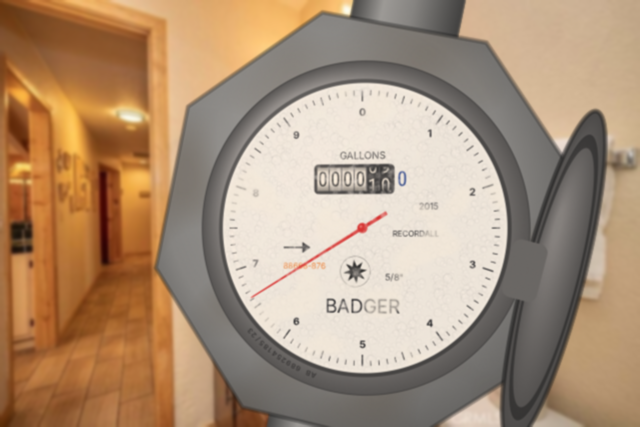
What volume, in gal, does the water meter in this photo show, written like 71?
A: 96.6
